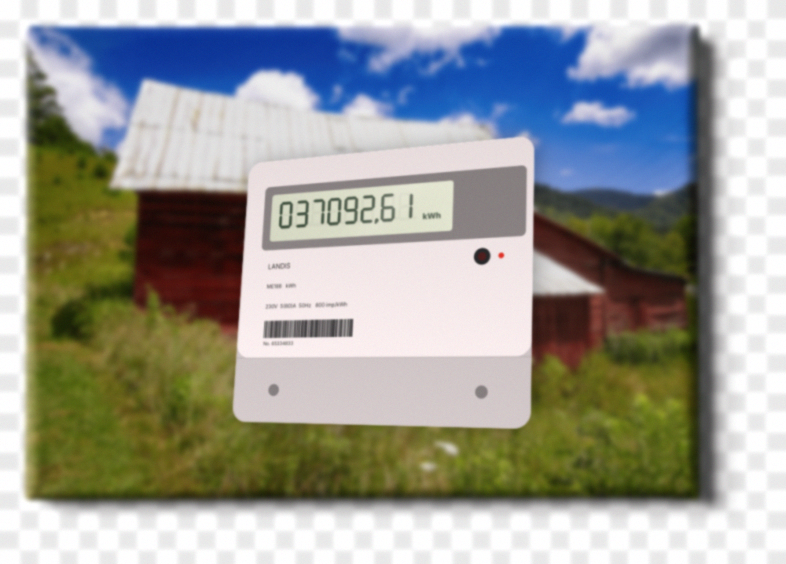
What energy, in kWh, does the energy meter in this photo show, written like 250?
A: 37092.61
